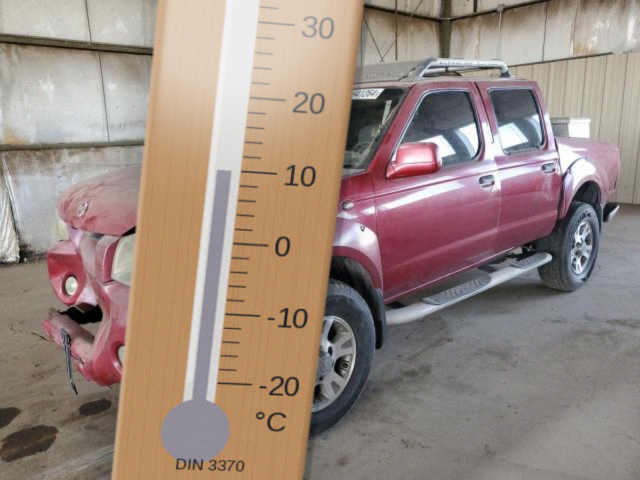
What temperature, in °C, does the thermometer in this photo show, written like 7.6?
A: 10
